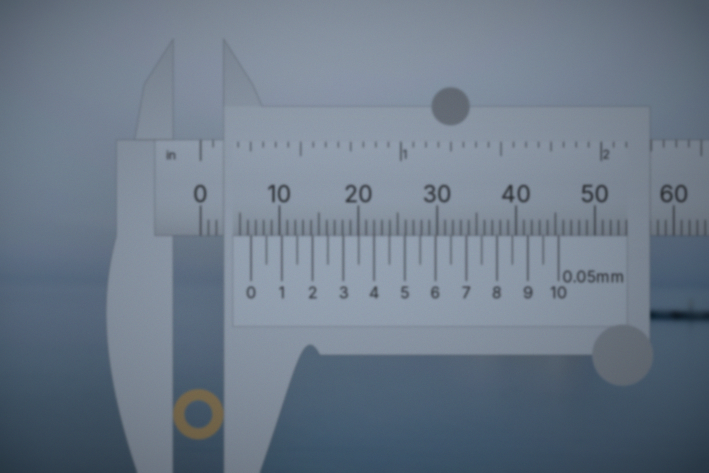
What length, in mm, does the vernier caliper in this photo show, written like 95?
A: 6.4
